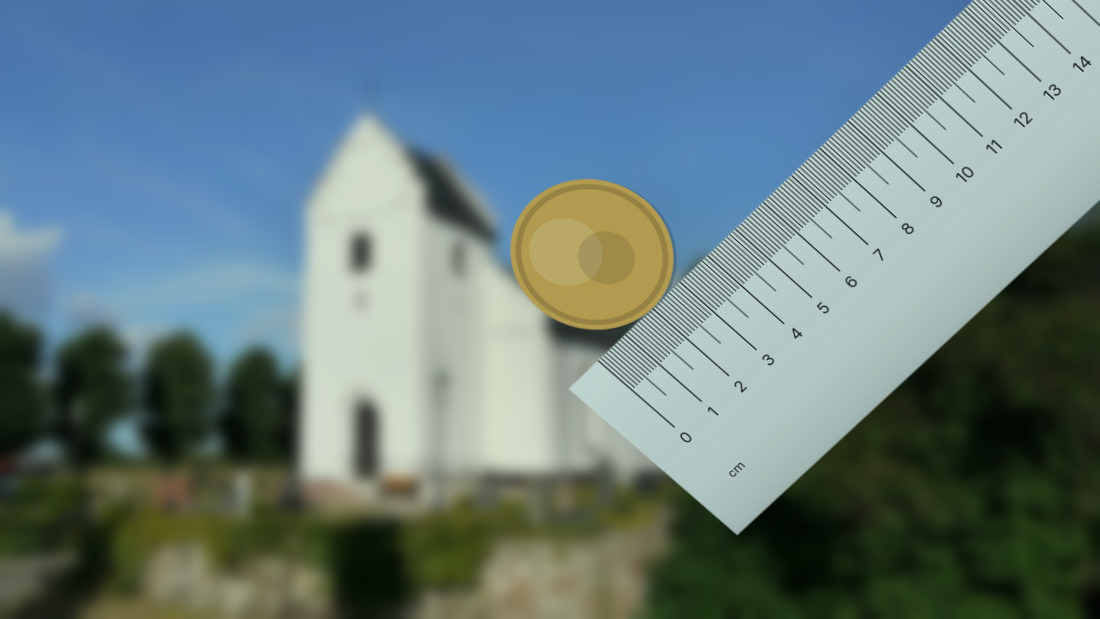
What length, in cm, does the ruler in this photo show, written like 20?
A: 4
